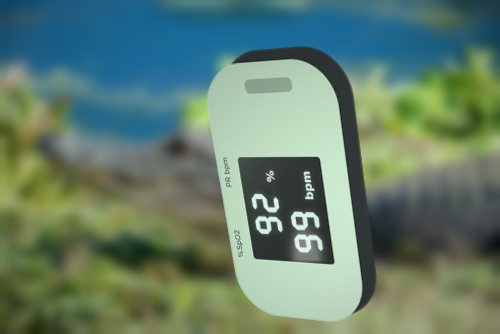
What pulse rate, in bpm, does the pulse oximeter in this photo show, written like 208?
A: 99
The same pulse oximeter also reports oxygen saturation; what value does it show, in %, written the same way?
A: 92
